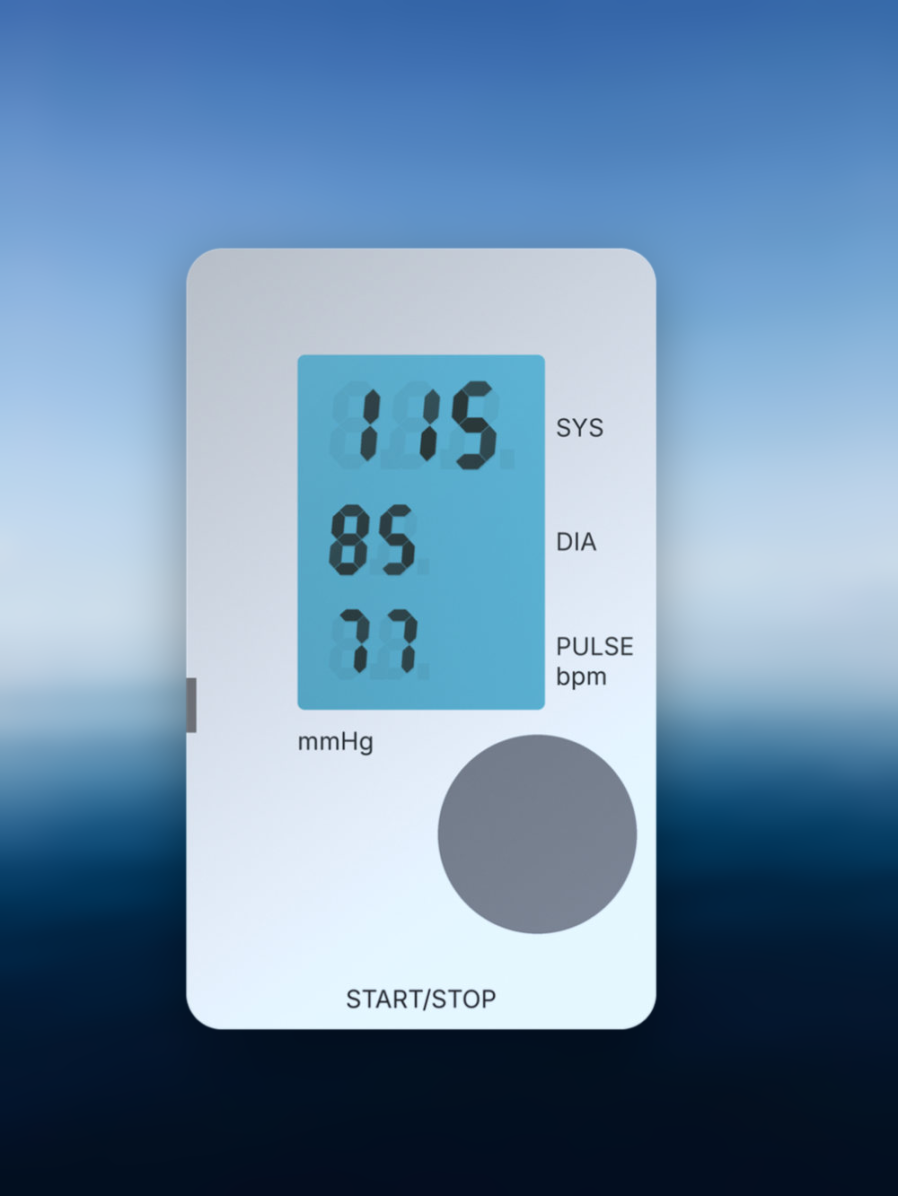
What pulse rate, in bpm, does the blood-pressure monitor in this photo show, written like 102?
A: 77
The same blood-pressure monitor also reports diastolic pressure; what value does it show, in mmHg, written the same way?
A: 85
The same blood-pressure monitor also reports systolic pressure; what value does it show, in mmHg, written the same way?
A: 115
